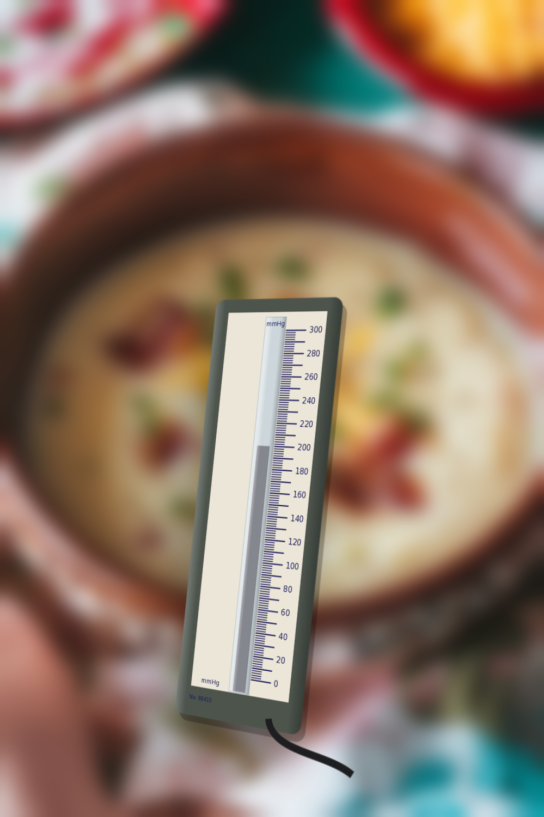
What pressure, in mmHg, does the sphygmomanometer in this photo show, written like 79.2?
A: 200
